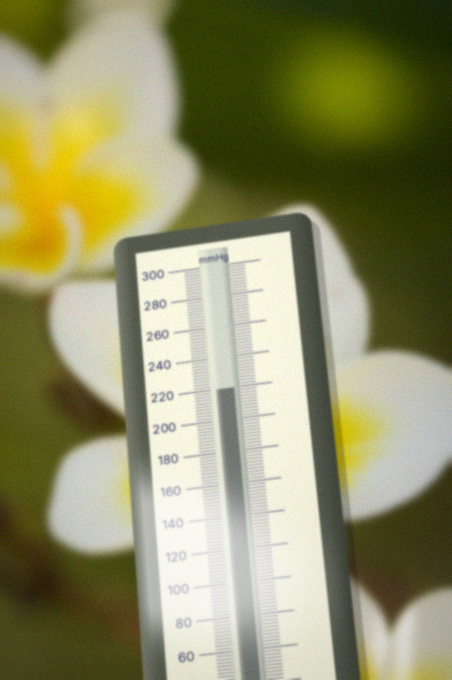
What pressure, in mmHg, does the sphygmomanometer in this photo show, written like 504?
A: 220
